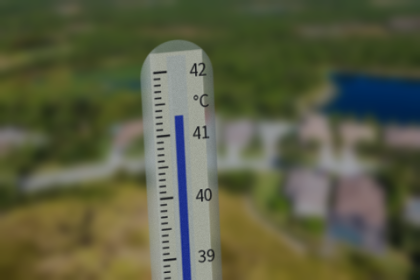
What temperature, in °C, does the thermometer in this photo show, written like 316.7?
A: 41.3
